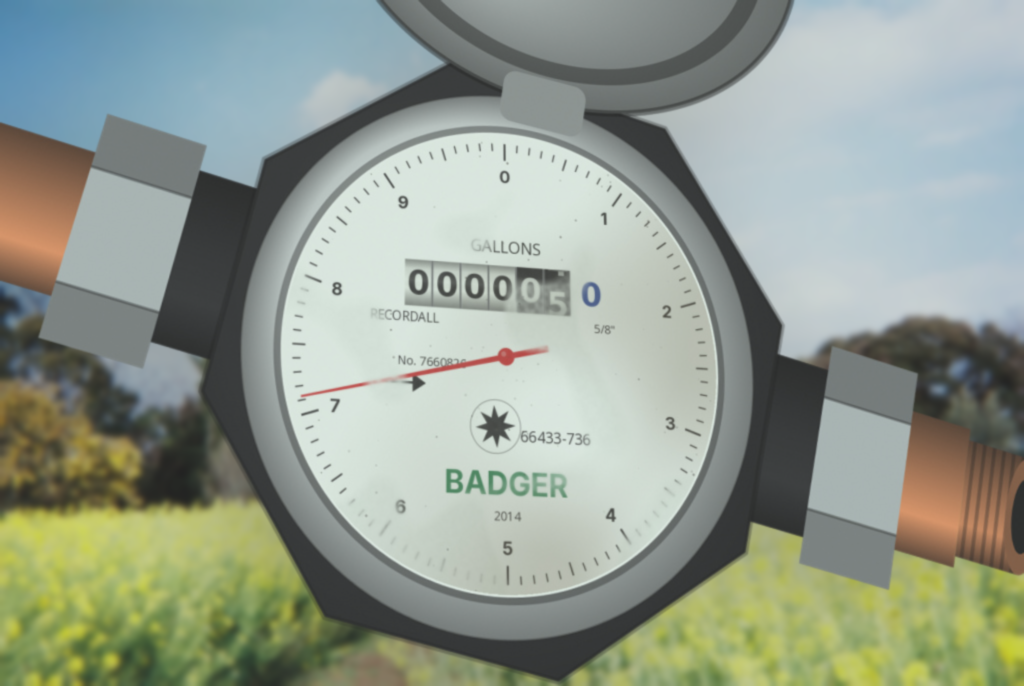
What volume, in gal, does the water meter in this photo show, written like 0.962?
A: 47.1
